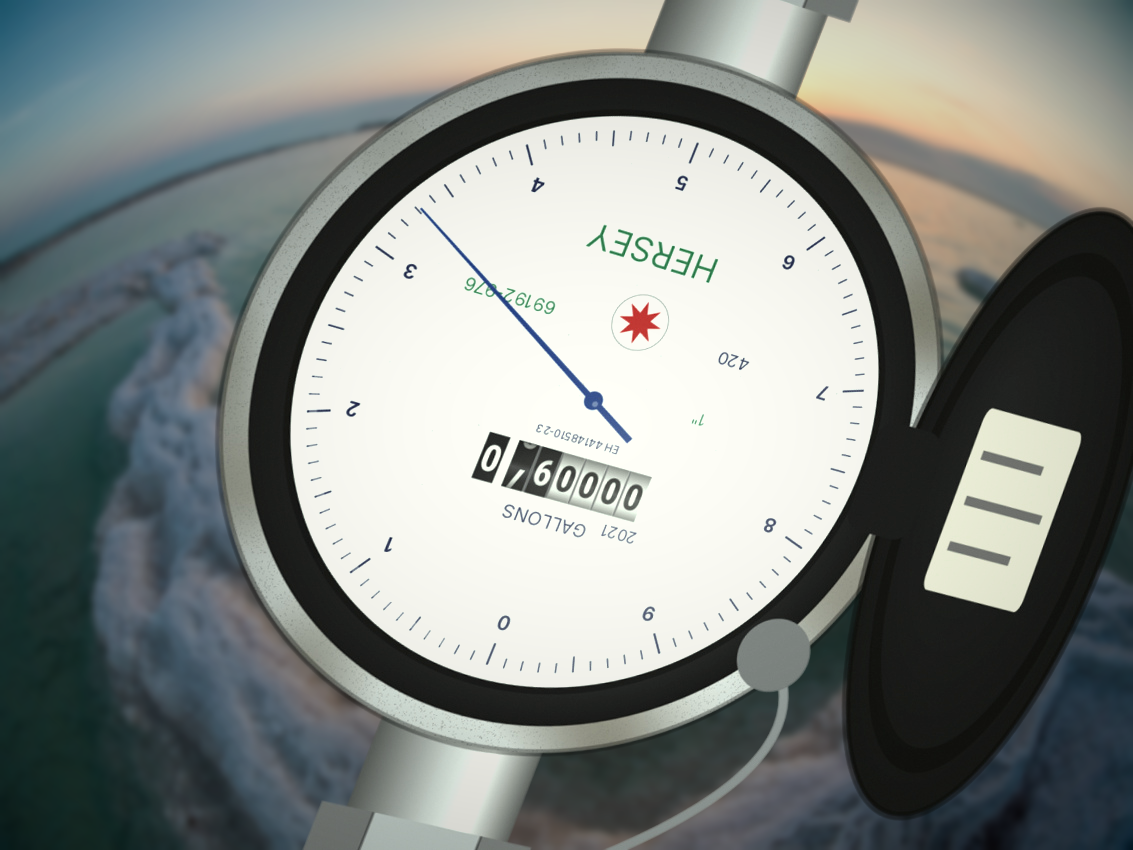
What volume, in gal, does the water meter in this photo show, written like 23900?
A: 973.3
